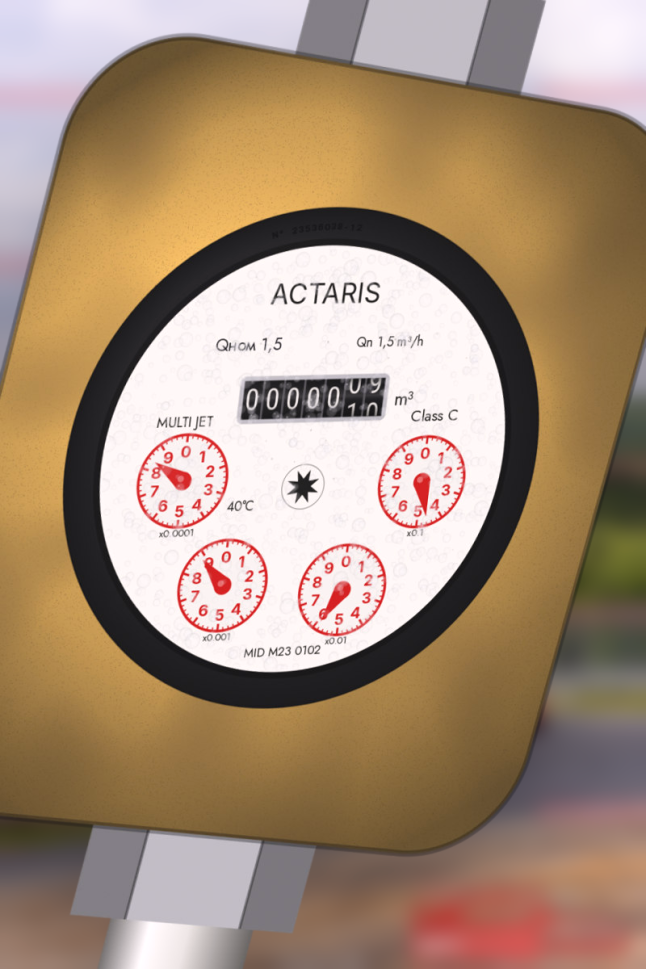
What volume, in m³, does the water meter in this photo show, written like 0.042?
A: 9.4588
